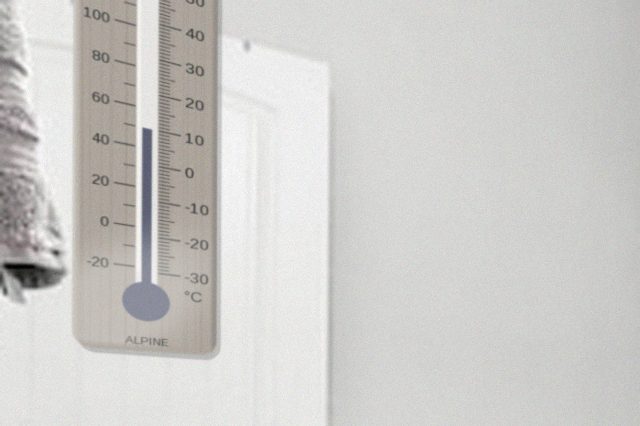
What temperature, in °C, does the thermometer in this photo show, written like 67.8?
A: 10
